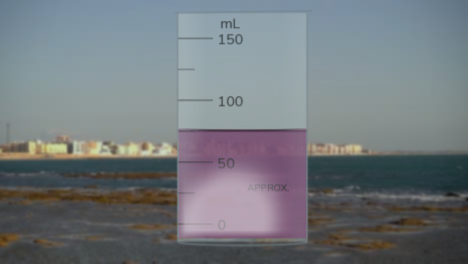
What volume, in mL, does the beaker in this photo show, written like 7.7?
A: 75
